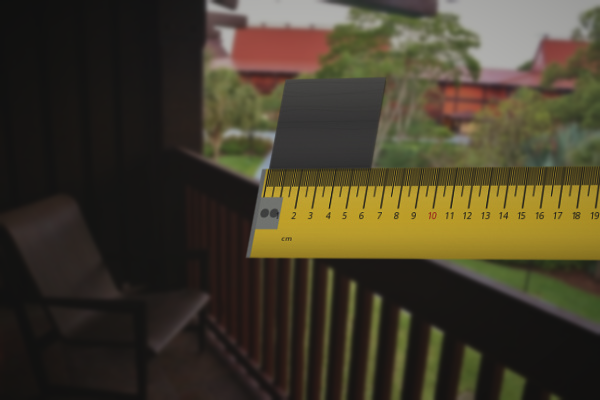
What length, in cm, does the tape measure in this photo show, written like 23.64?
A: 6
